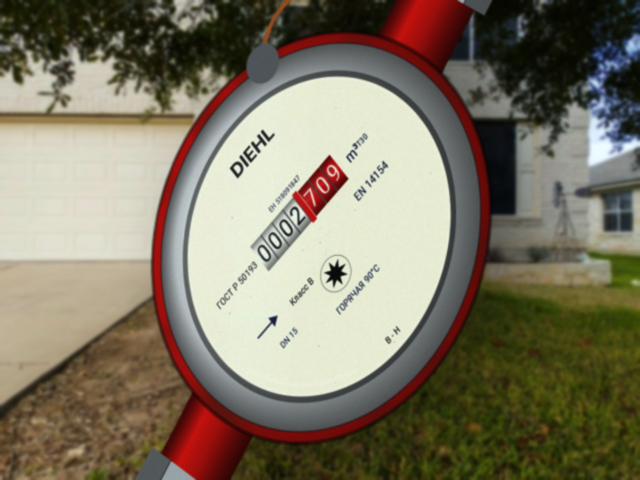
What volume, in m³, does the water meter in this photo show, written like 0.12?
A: 2.709
